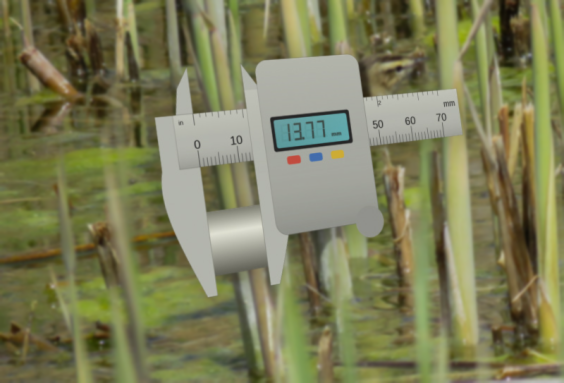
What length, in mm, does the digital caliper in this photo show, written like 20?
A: 13.77
